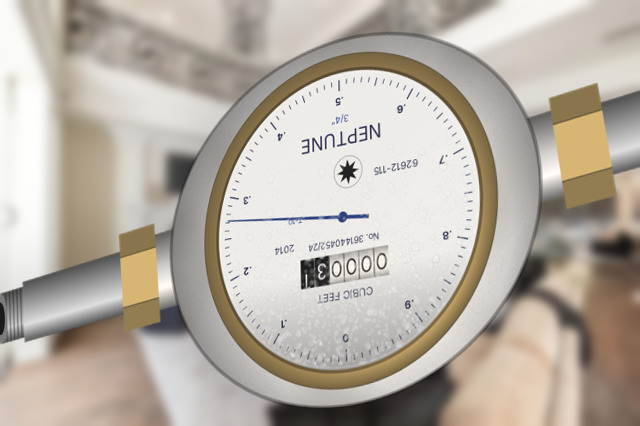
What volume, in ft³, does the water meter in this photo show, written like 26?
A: 31.27
